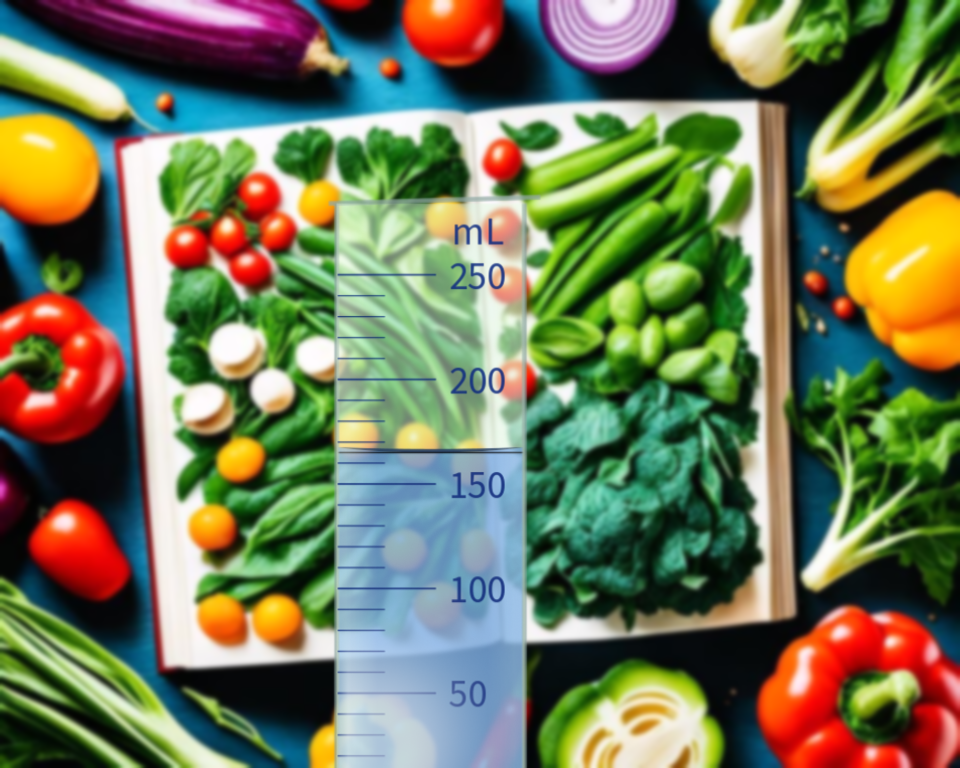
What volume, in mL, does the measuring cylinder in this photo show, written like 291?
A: 165
